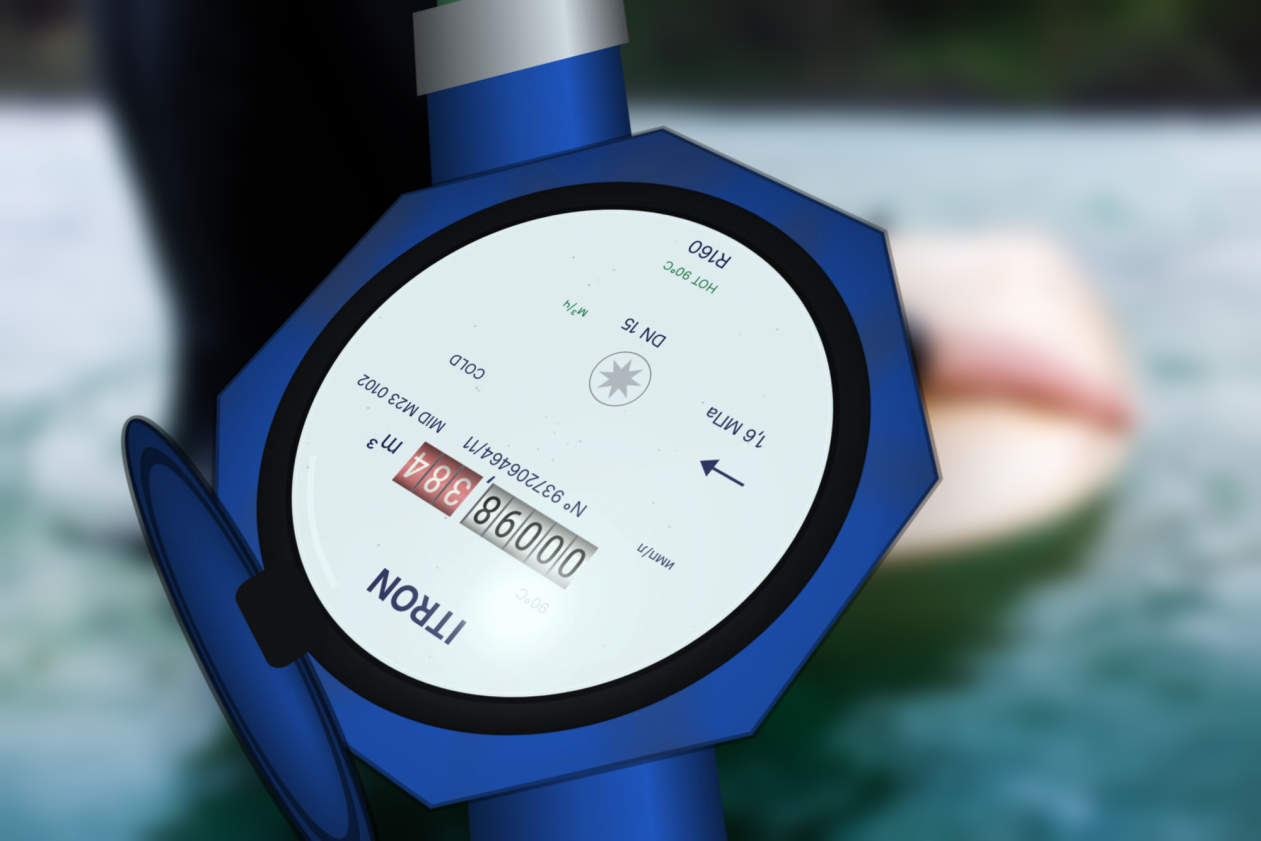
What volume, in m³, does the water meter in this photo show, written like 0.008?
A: 98.384
